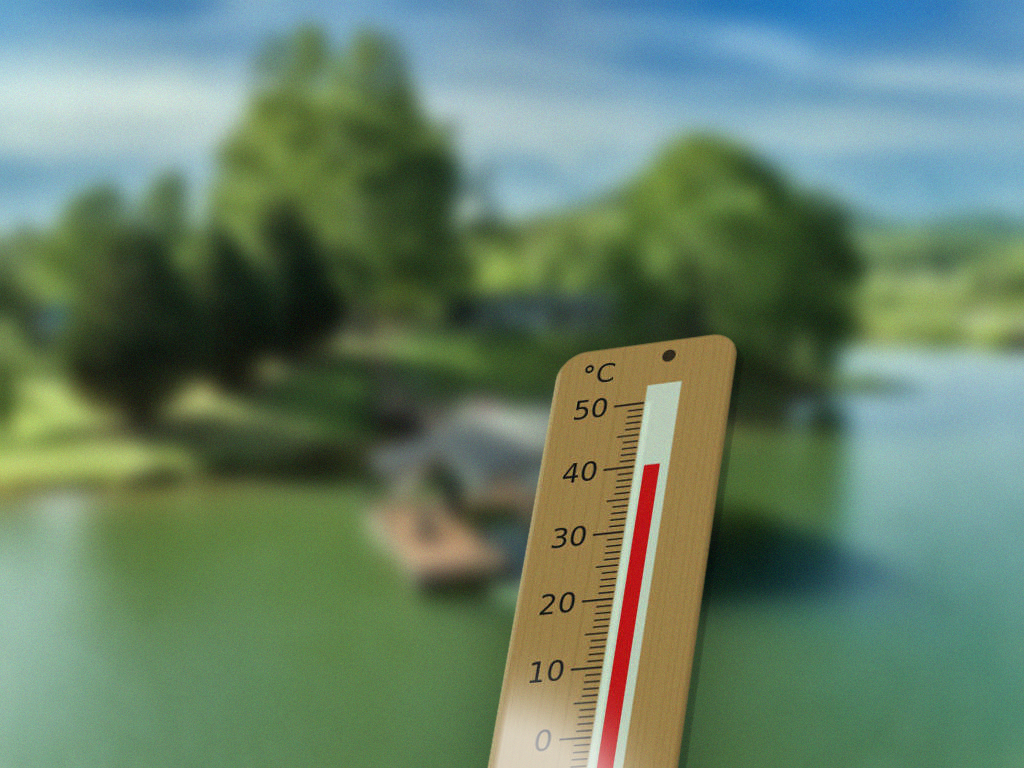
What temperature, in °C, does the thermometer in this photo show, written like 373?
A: 40
